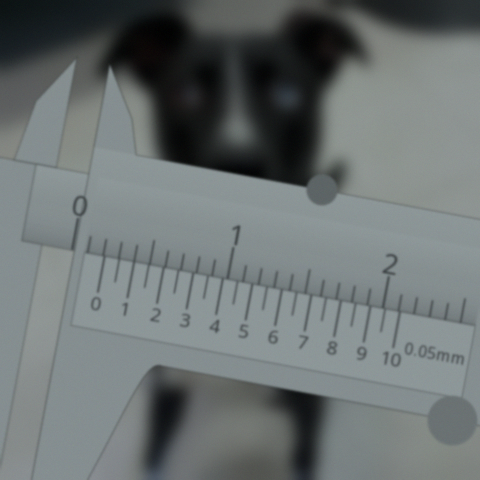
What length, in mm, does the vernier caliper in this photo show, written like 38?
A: 2.1
